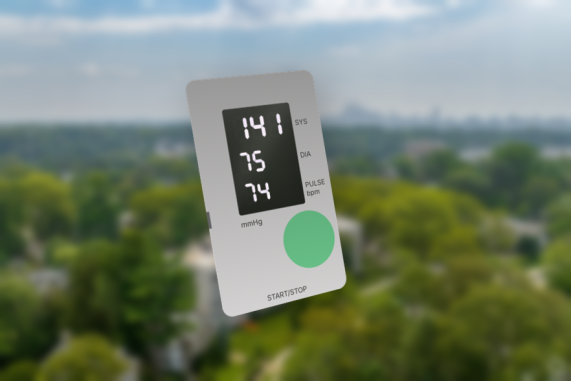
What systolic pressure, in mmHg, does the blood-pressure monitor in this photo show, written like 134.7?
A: 141
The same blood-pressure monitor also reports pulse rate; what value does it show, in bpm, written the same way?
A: 74
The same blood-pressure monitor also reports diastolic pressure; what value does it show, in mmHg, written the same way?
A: 75
